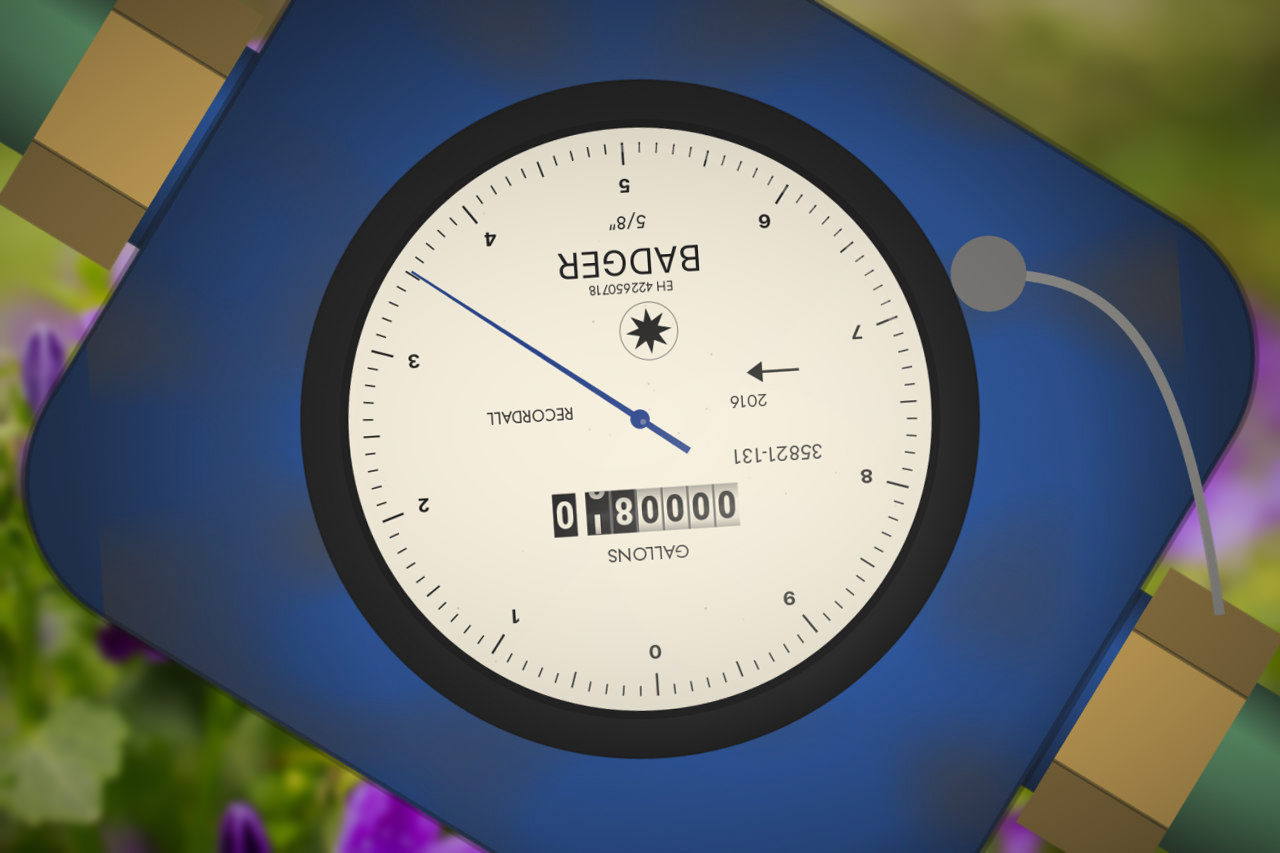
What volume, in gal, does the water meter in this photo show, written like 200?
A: 813.5
